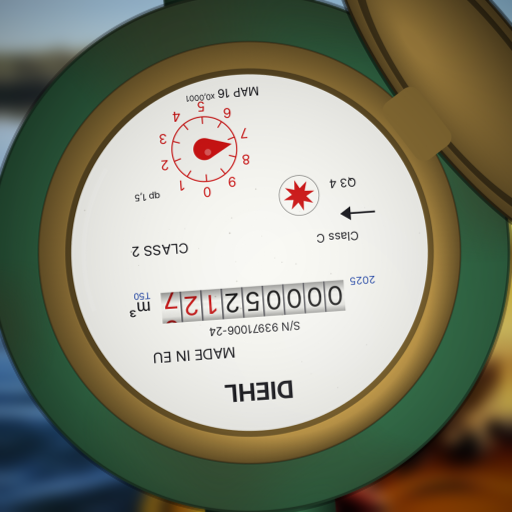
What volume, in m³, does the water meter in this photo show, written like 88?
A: 52.1267
